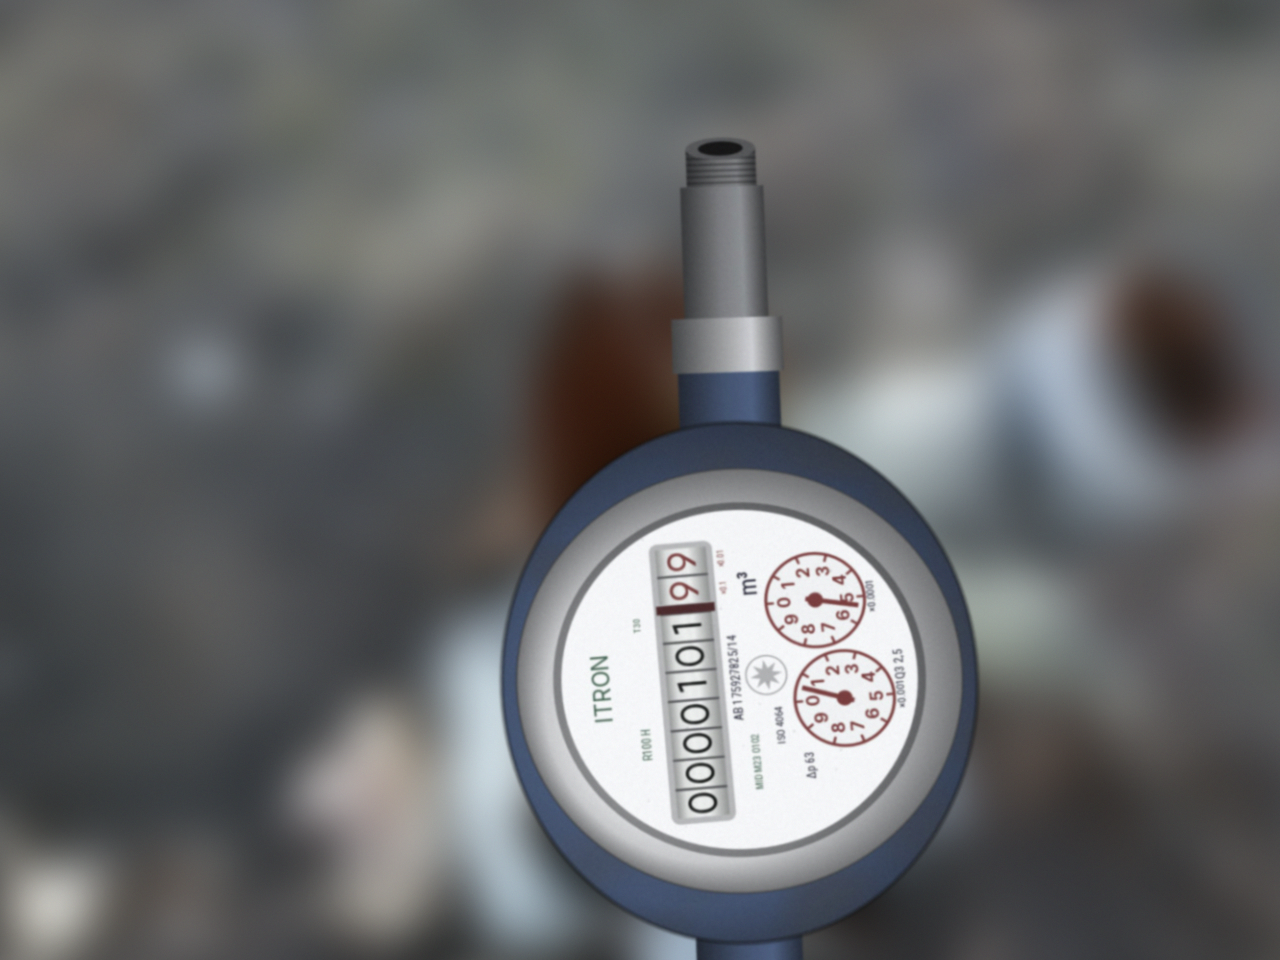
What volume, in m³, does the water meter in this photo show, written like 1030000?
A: 101.9905
